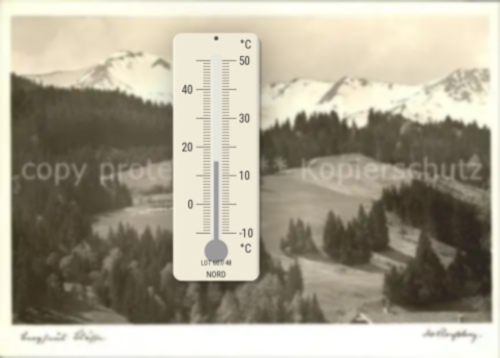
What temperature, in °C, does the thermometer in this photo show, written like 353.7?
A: 15
